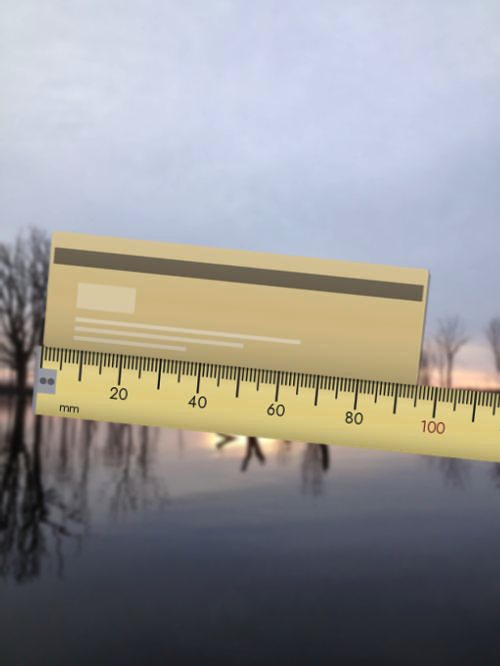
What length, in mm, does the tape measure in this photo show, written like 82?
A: 95
